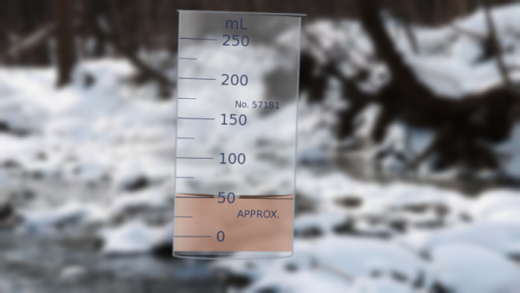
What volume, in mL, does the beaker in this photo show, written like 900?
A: 50
